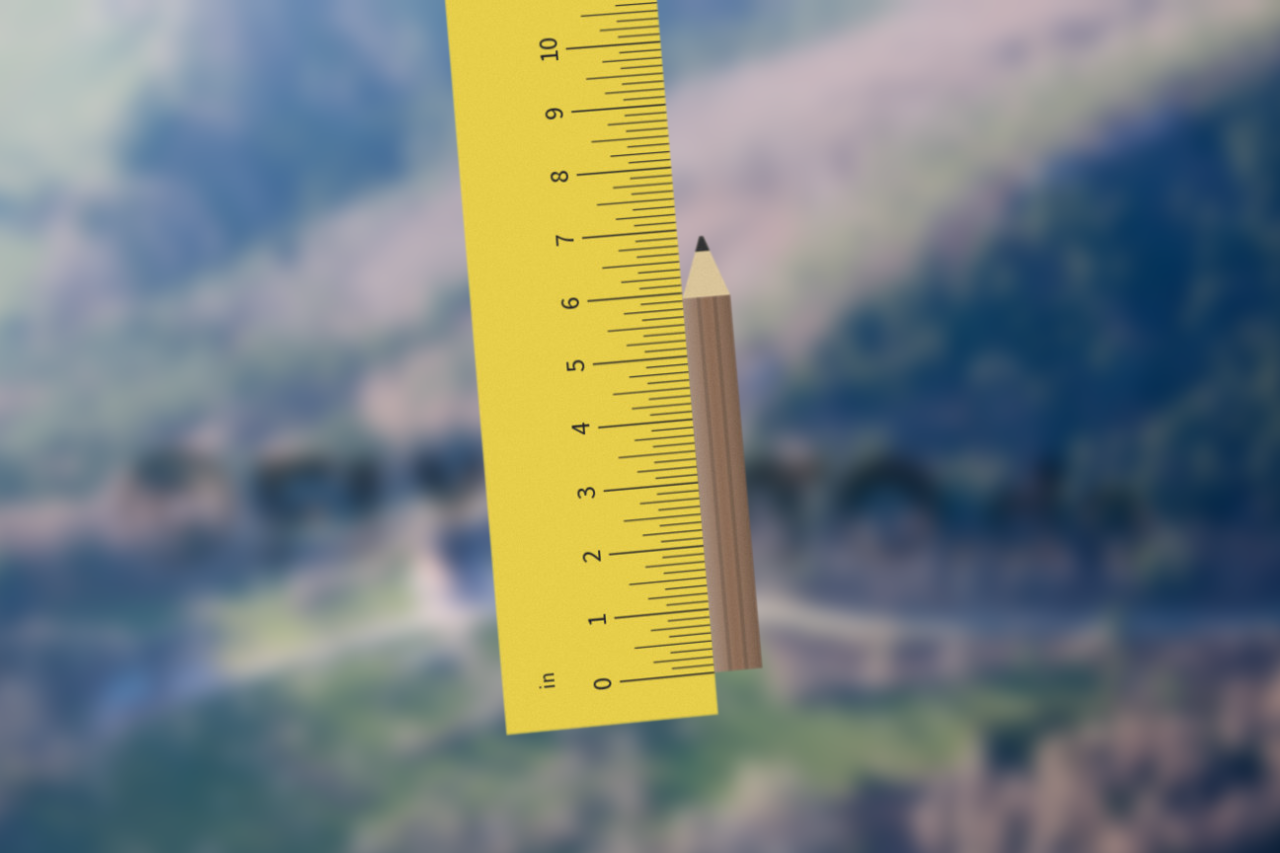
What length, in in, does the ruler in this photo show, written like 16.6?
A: 6.875
